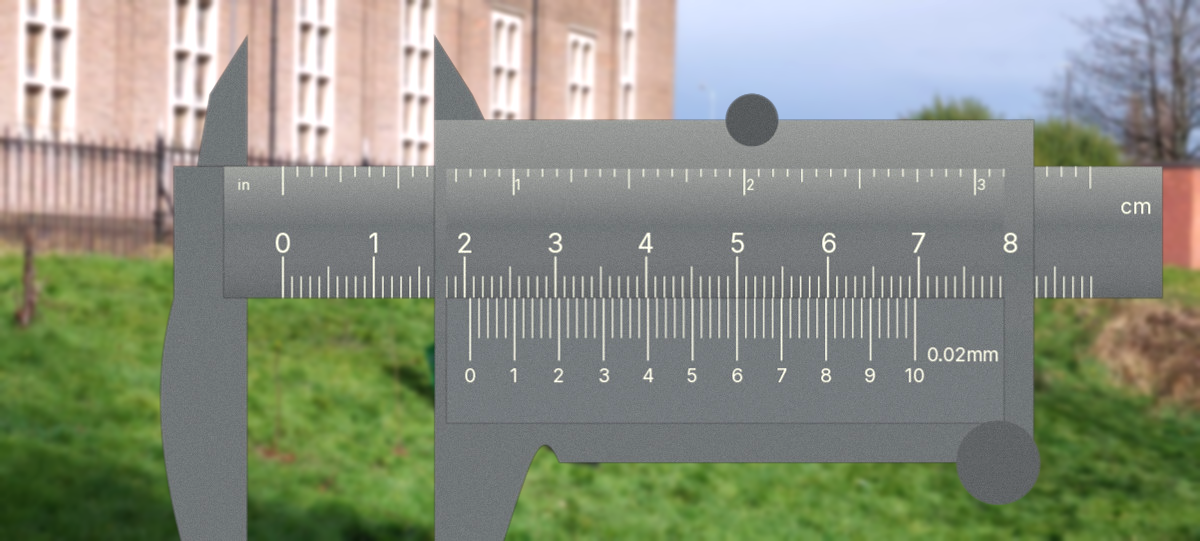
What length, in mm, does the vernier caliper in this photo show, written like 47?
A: 20.6
